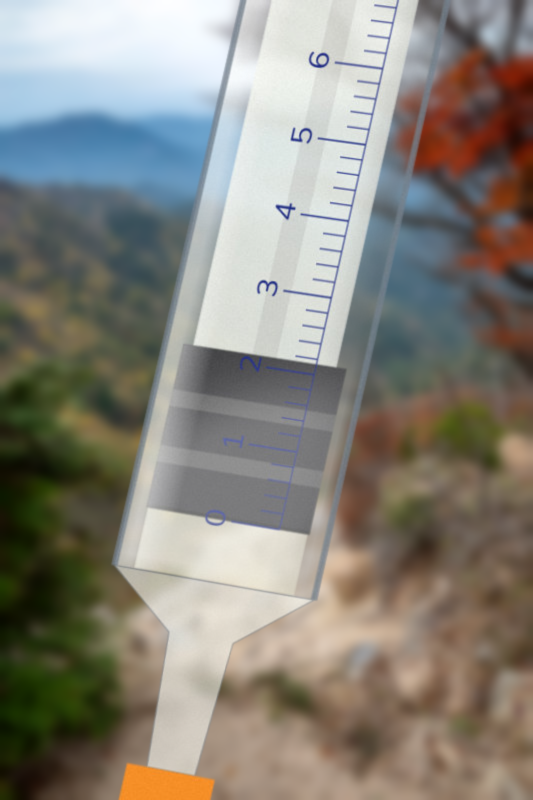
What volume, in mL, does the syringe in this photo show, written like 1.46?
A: 0
